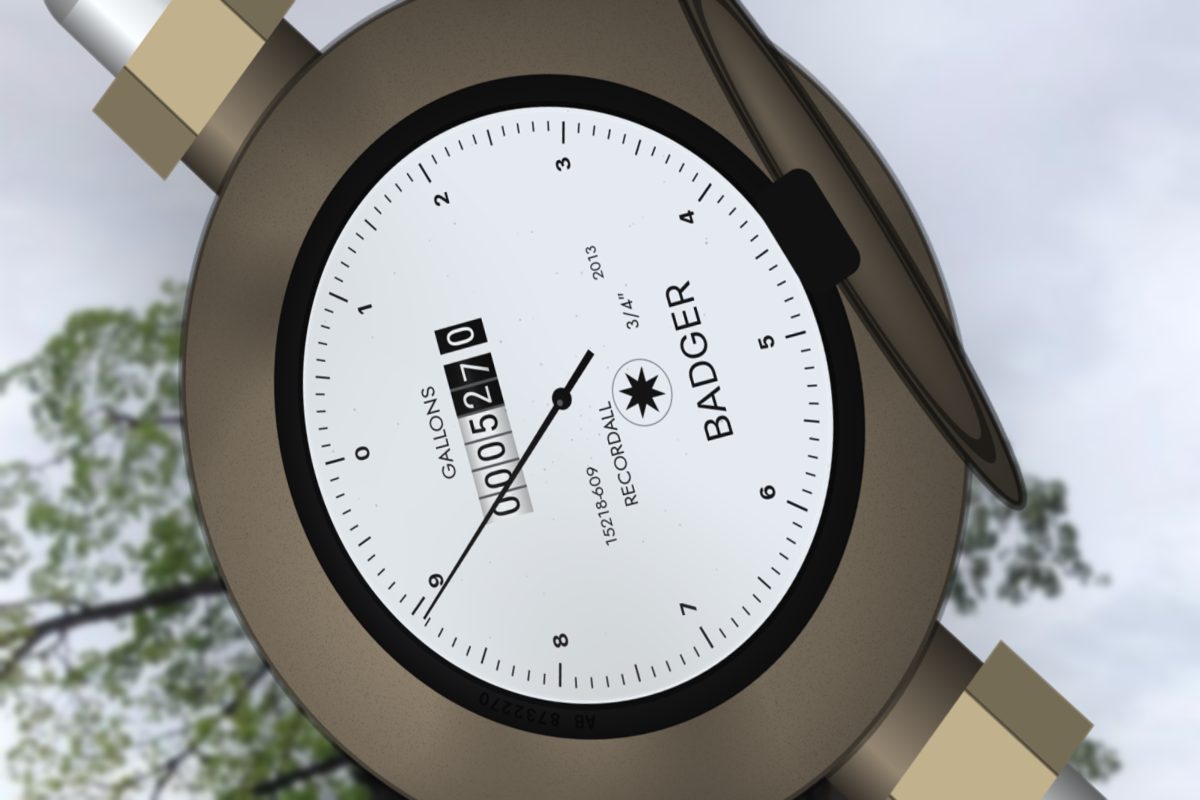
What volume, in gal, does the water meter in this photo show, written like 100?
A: 5268.9
